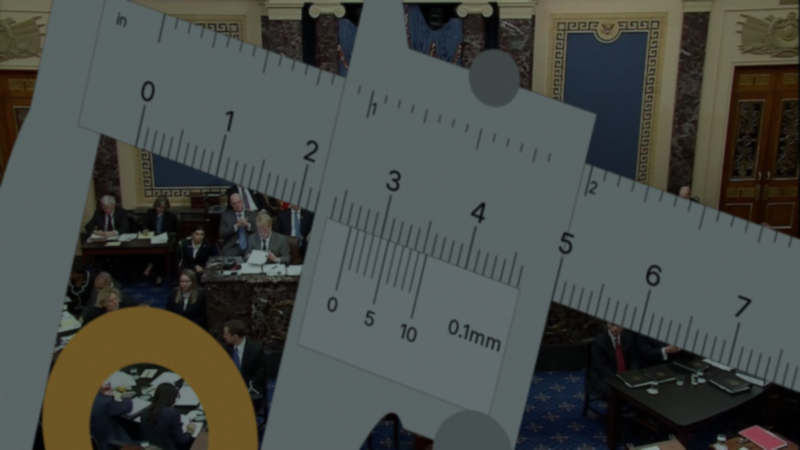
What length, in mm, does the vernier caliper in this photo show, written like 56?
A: 26.4
